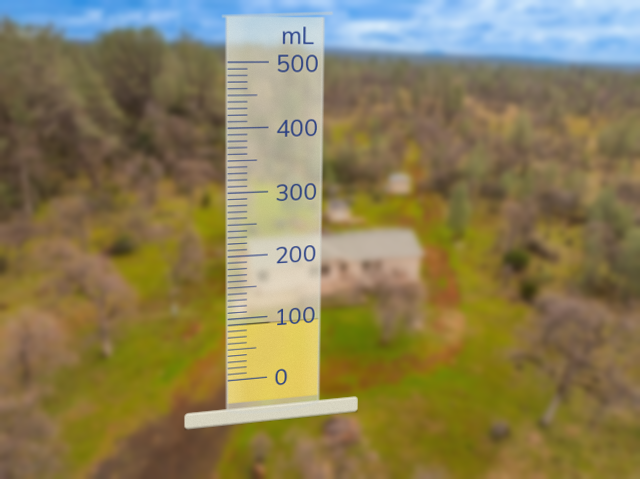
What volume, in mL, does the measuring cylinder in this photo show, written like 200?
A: 90
